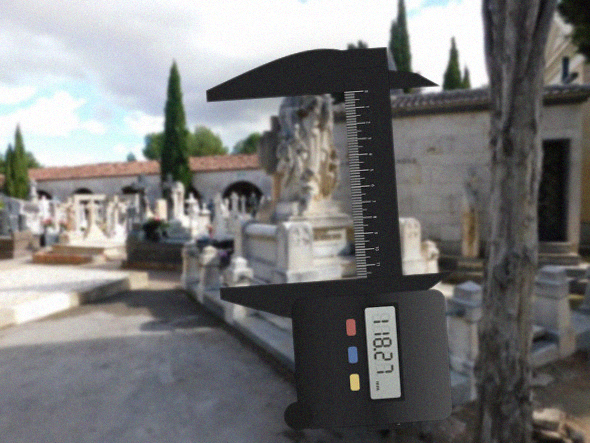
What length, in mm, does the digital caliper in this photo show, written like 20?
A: 118.27
